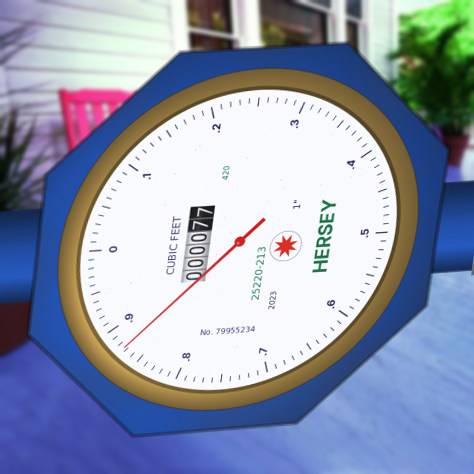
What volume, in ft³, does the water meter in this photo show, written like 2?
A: 76.87
